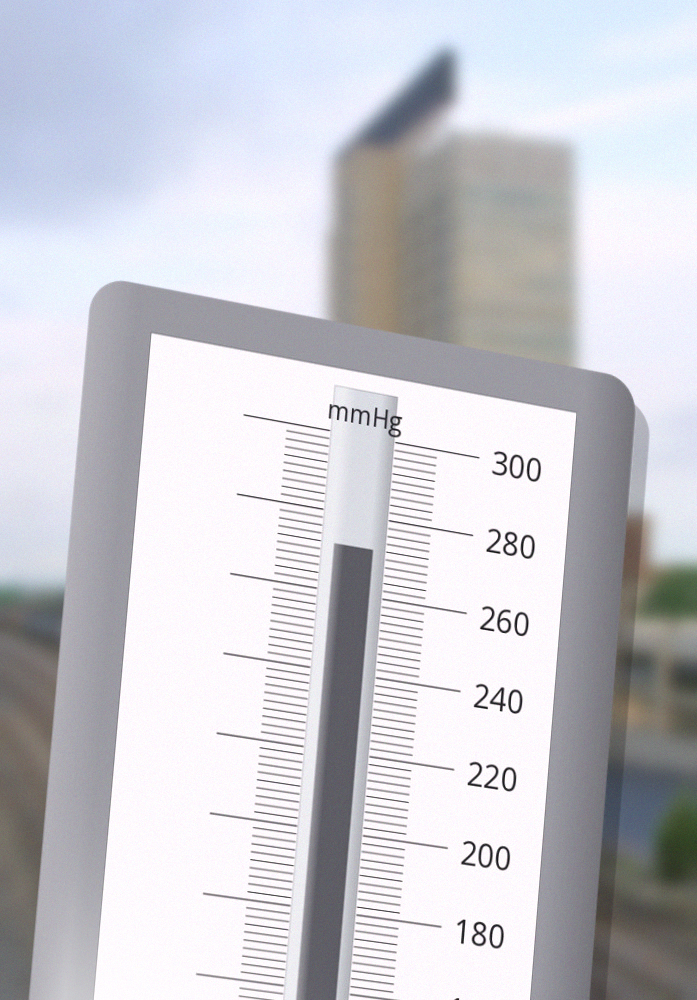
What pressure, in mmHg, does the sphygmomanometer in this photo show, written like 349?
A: 272
